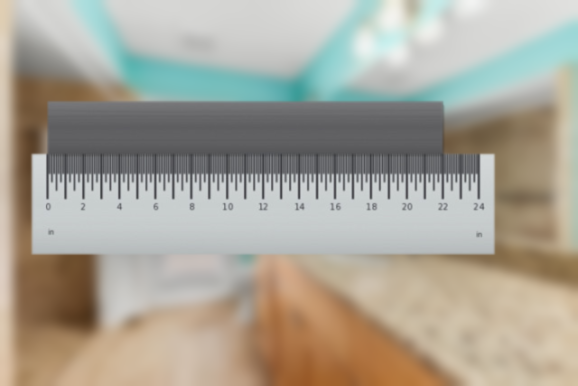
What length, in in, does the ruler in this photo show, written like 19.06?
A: 22
